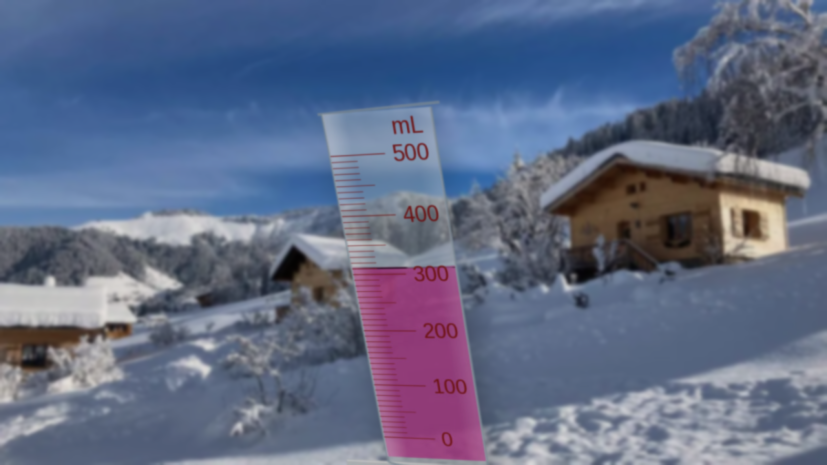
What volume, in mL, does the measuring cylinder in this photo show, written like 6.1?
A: 310
